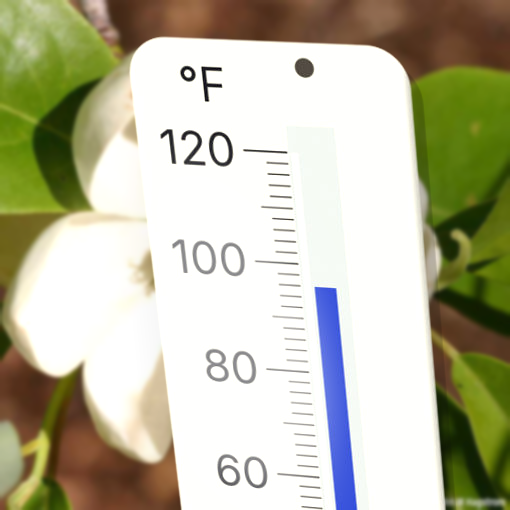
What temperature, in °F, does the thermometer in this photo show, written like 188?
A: 96
